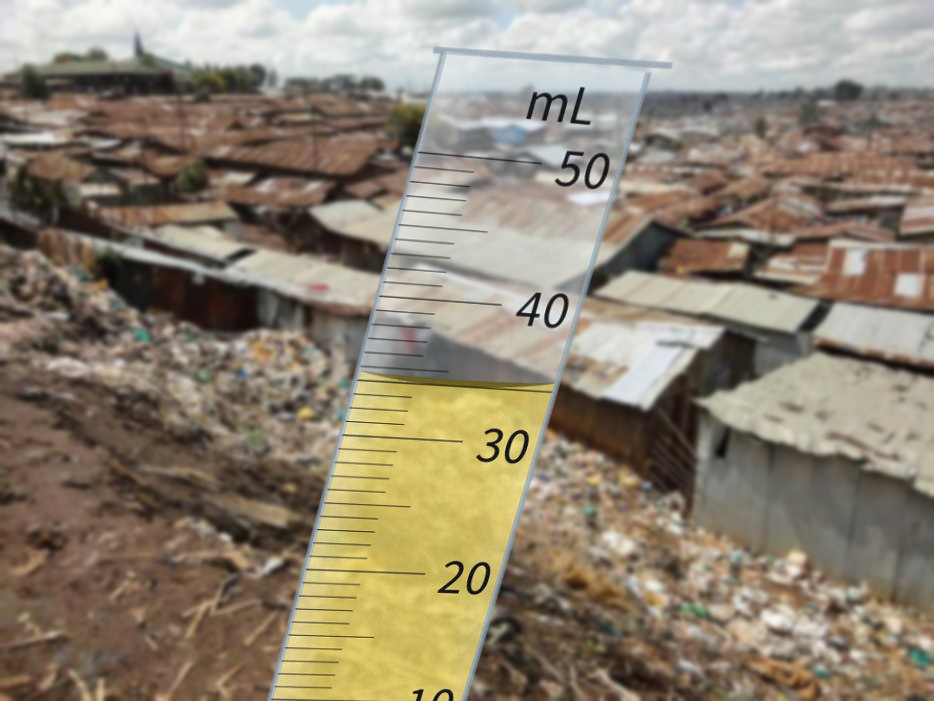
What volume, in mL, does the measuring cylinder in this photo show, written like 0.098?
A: 34
